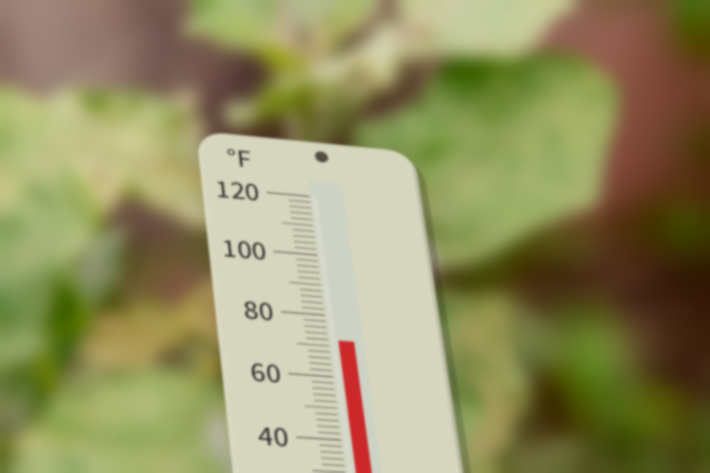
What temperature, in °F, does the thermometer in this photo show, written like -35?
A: 72
